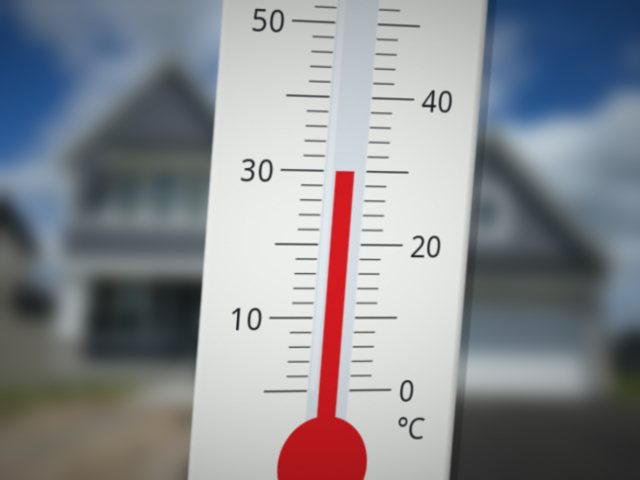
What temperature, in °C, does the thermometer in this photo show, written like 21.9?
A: 30
